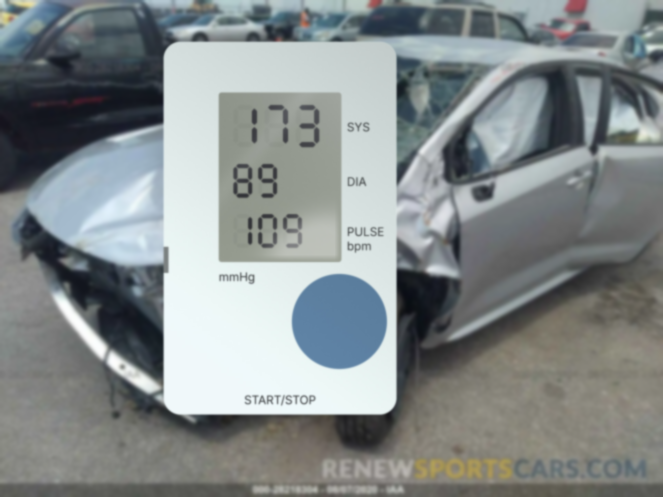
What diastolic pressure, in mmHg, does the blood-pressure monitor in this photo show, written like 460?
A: 89
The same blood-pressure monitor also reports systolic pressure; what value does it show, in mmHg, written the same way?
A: 173
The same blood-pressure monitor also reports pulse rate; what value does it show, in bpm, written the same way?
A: 109
